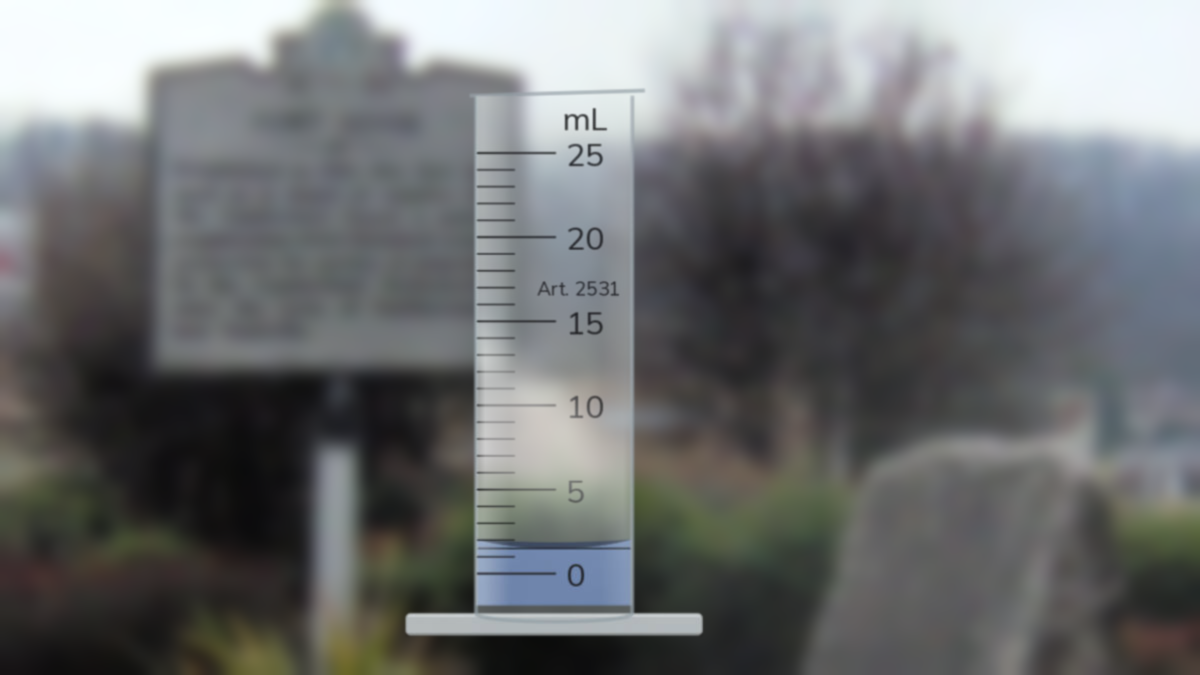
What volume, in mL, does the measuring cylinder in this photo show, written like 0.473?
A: 1.5
